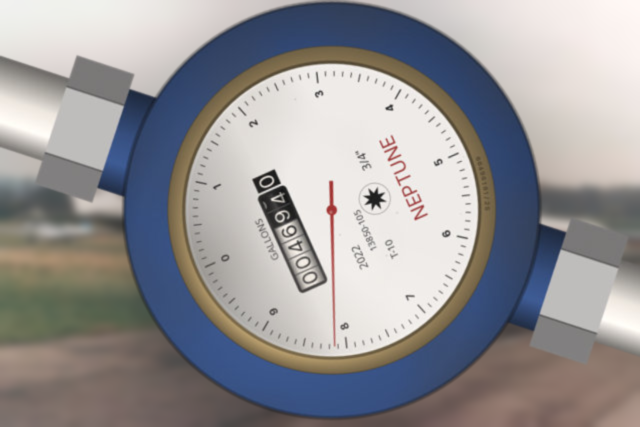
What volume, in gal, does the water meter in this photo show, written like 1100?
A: 46938.1
